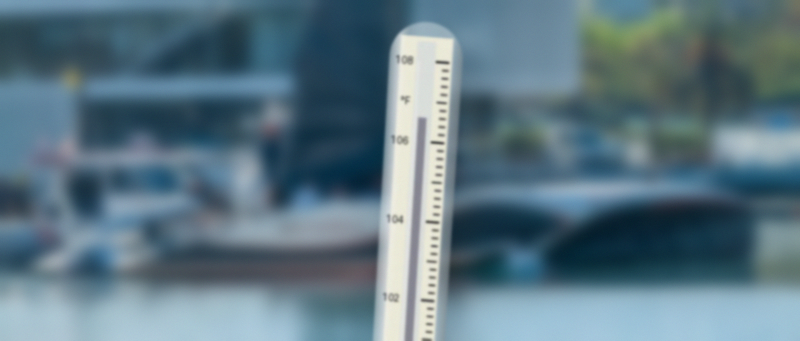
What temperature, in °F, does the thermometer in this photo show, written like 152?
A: 106.6
